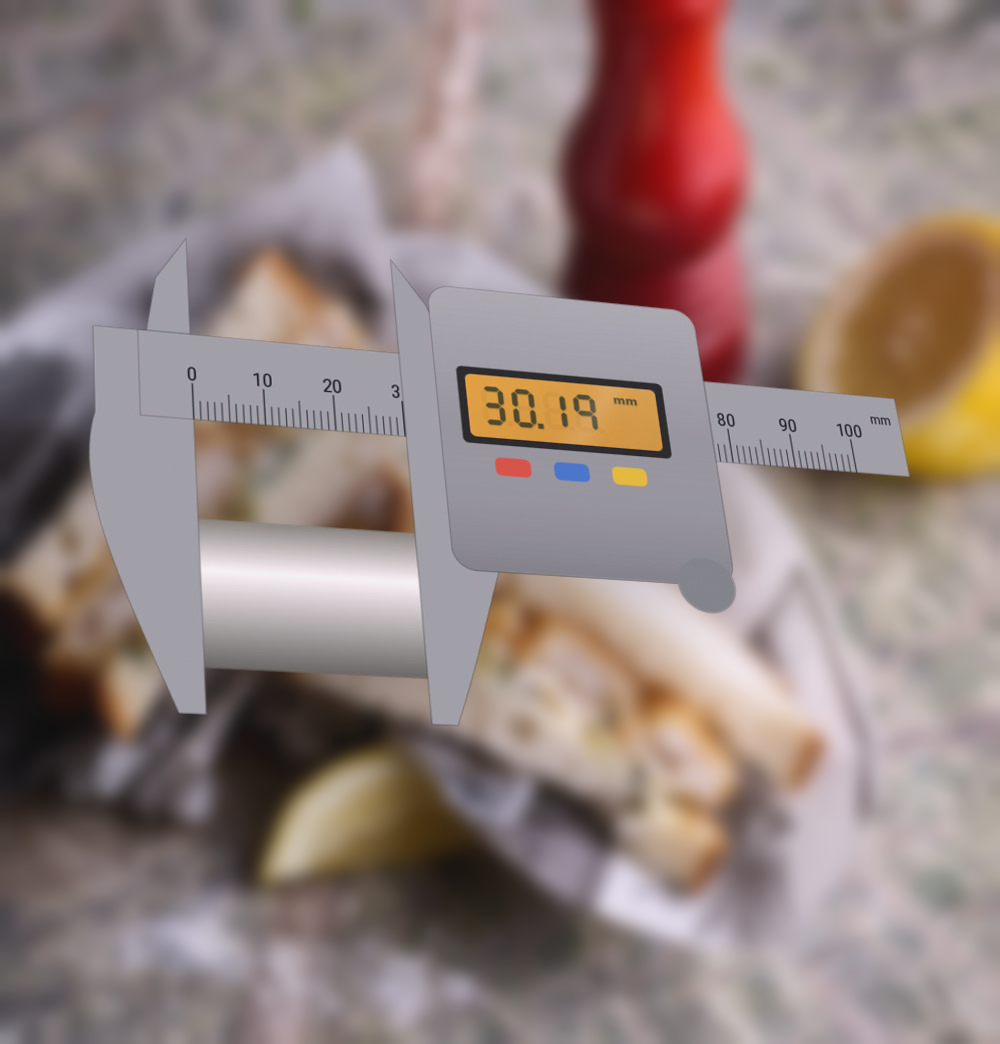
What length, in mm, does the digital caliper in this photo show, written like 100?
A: 30.19
